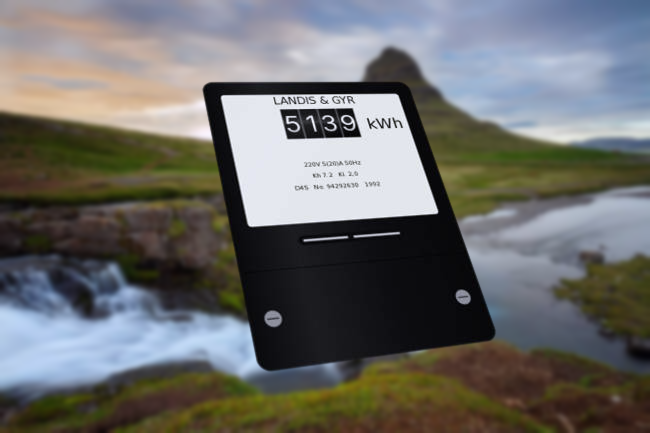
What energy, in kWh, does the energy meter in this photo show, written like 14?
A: 5139
